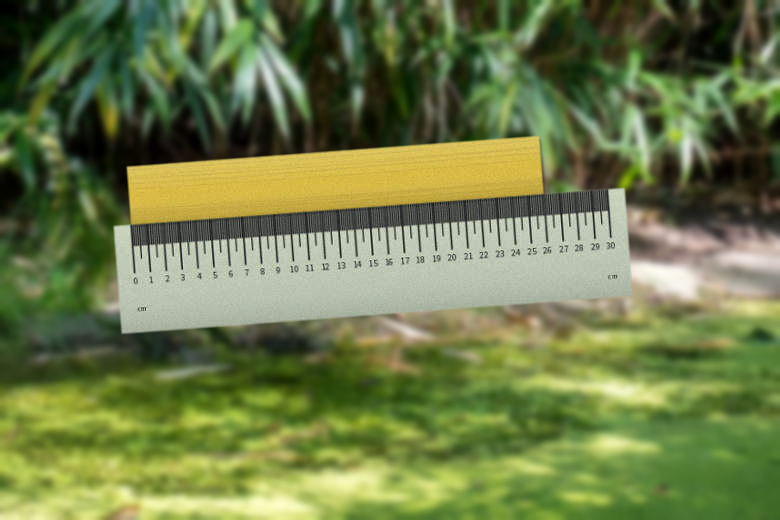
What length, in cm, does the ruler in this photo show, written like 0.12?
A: 26
